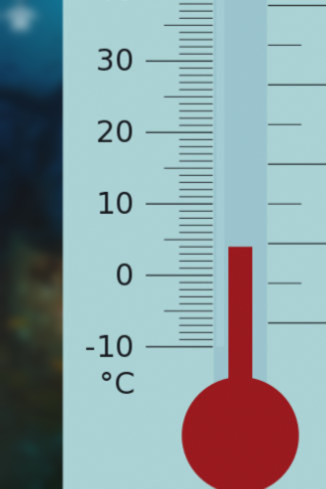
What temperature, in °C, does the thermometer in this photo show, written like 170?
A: 4
